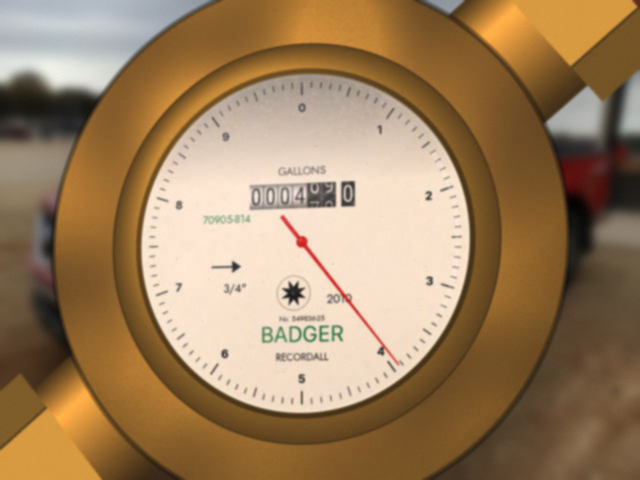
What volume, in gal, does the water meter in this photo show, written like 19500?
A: 4693.9
